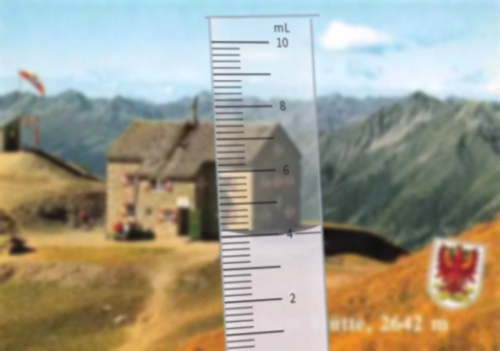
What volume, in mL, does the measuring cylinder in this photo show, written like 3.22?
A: 4
